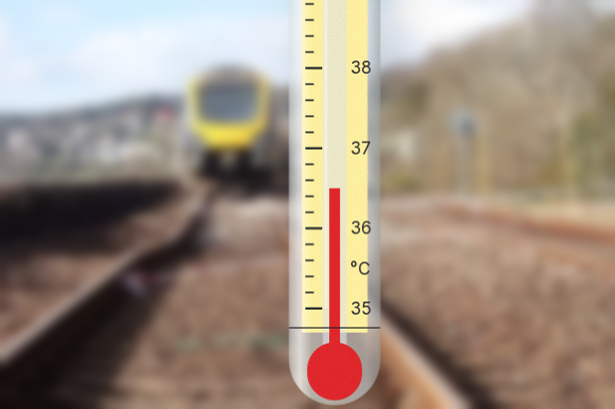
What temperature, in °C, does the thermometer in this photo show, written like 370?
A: 36.5
